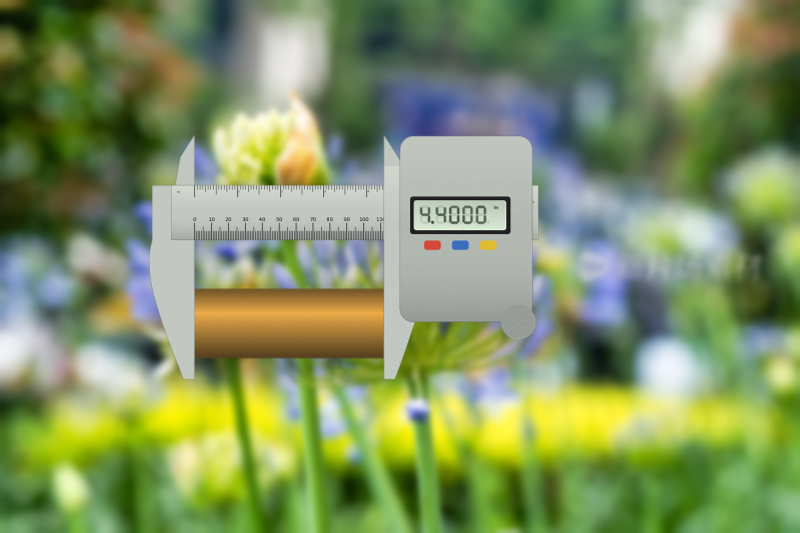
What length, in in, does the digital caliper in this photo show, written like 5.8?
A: 4.4000
